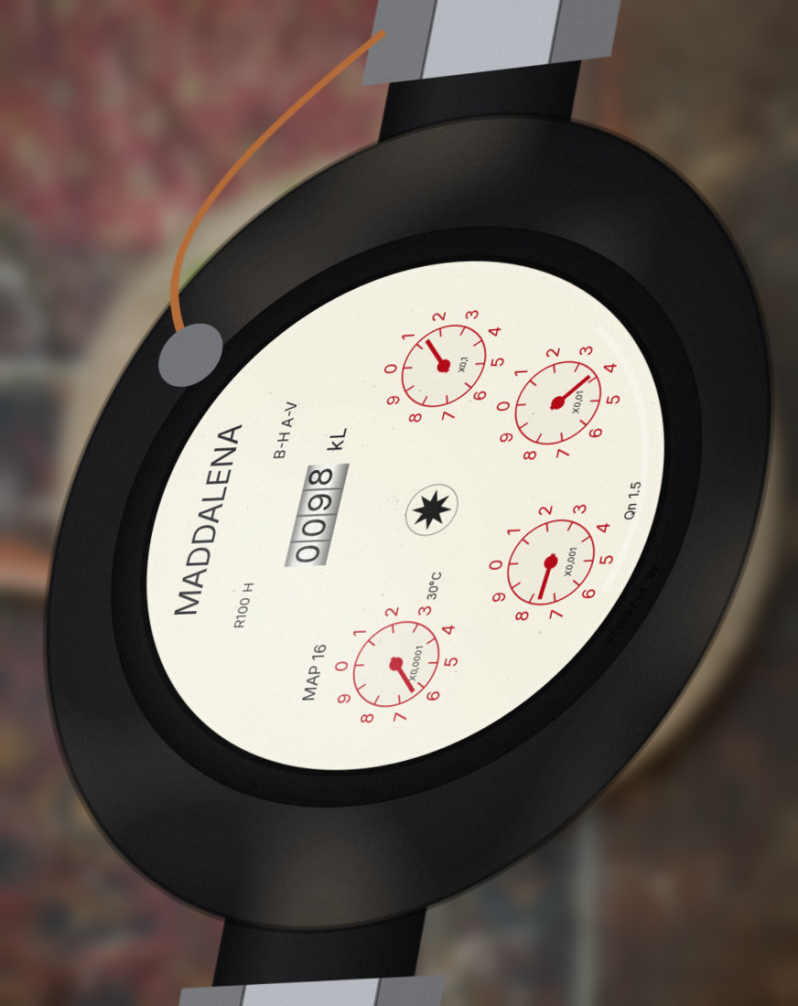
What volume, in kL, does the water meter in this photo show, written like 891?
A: 98.1376
